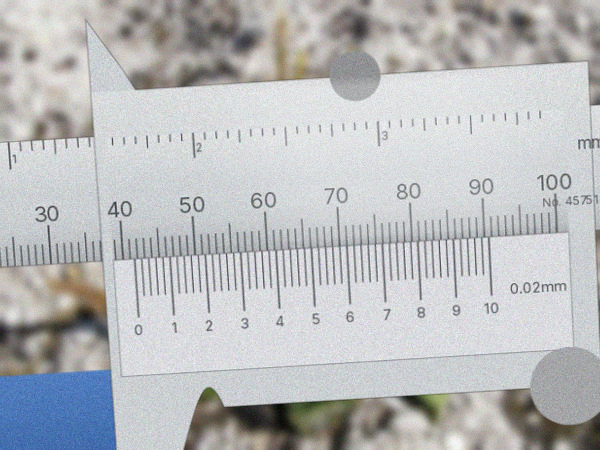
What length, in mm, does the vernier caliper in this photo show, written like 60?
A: 41.6
